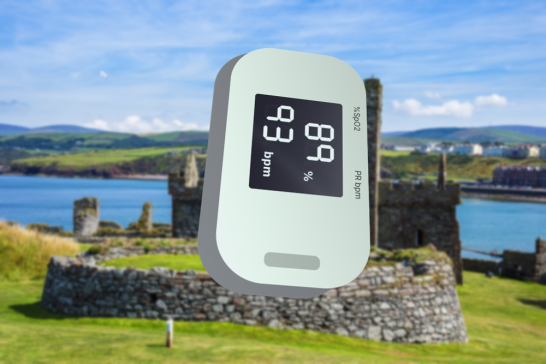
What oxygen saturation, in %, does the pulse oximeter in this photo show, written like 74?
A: 89
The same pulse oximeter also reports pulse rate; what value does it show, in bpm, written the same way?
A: 93
